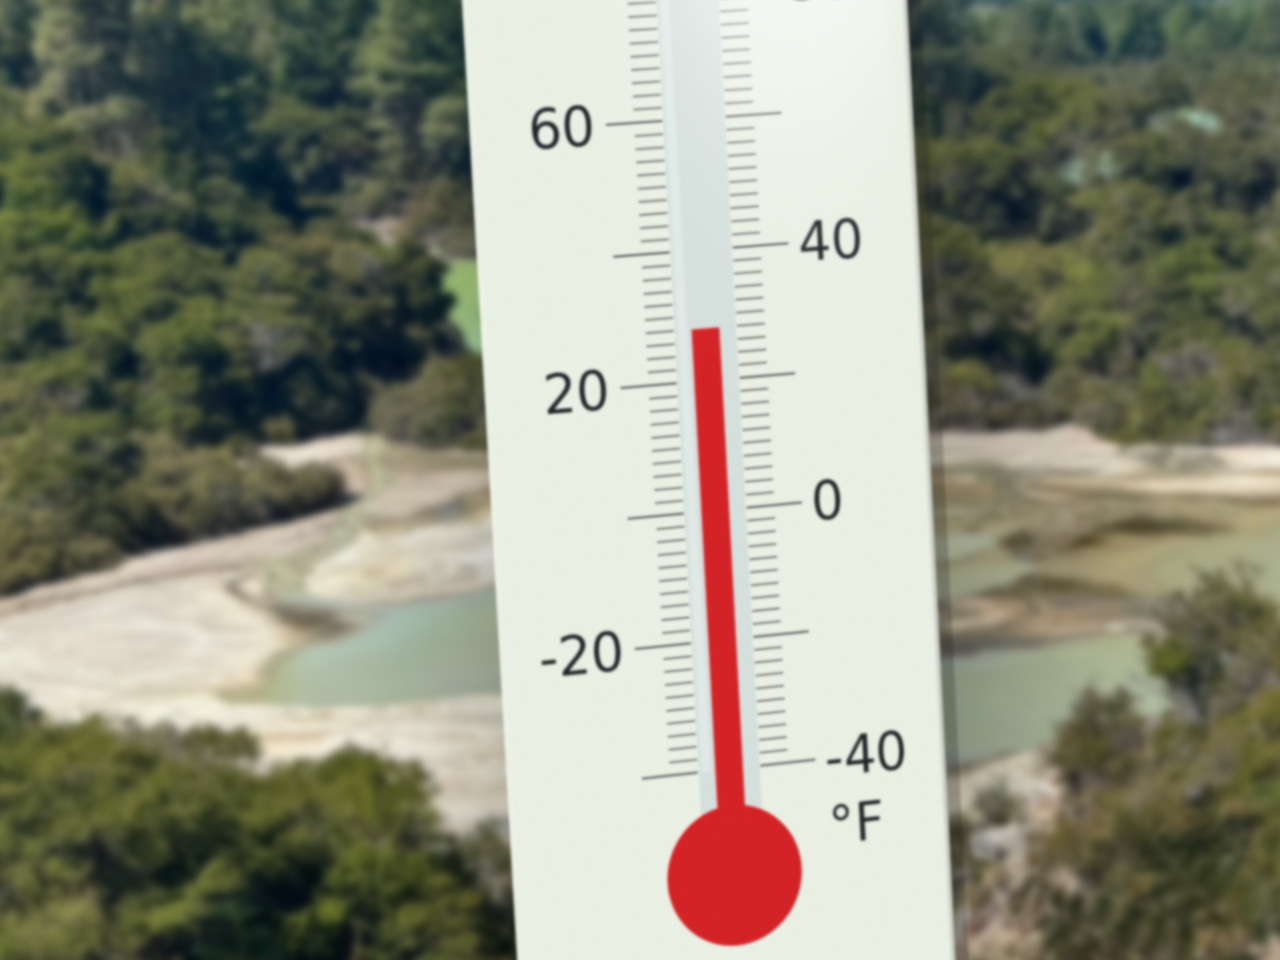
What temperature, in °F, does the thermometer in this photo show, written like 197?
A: 28
